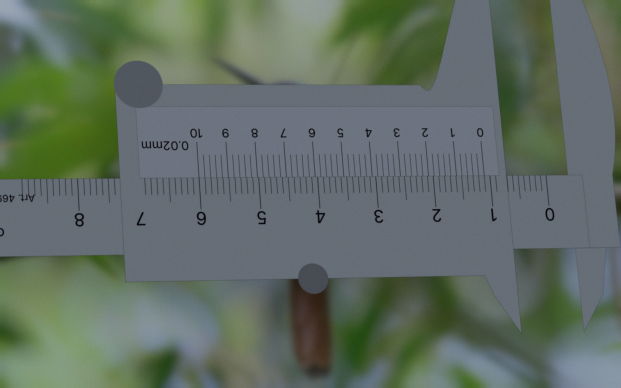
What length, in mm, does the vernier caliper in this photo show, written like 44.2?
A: 11.0
